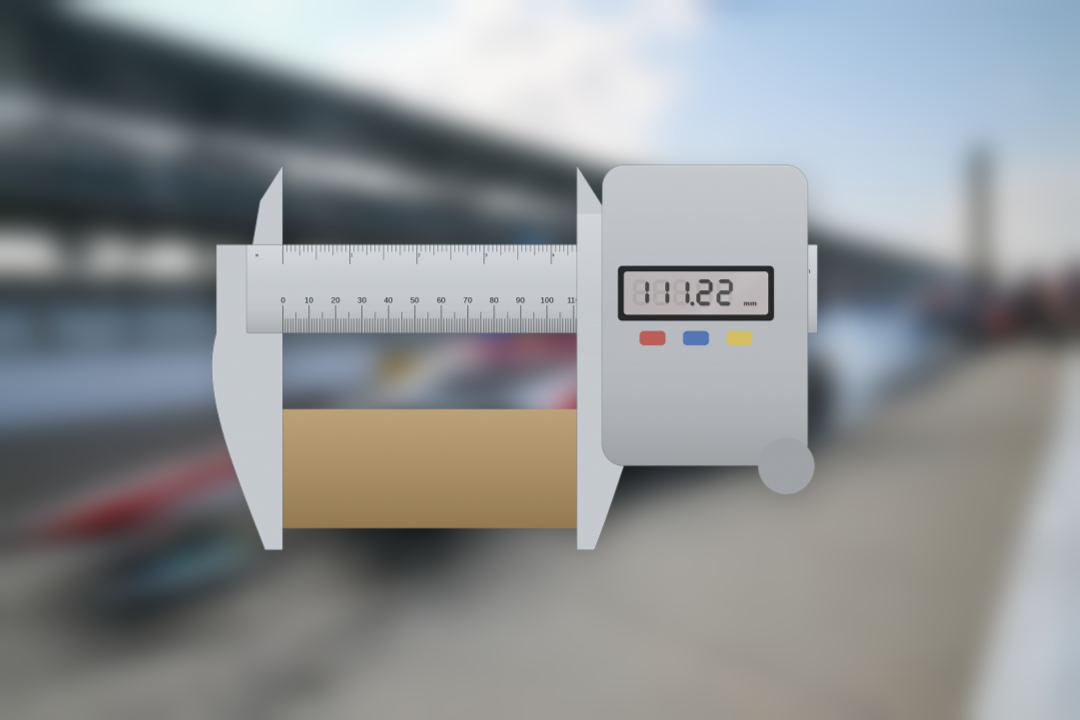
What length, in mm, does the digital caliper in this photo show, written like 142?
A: 111.22
